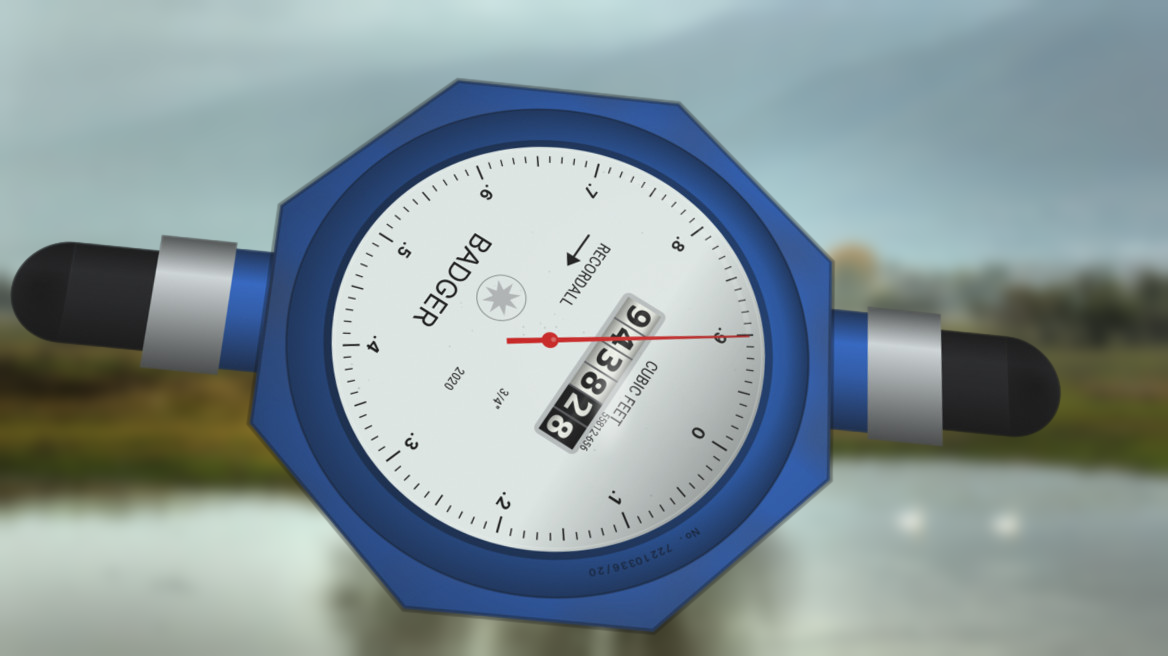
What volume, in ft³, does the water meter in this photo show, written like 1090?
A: 943827.90
